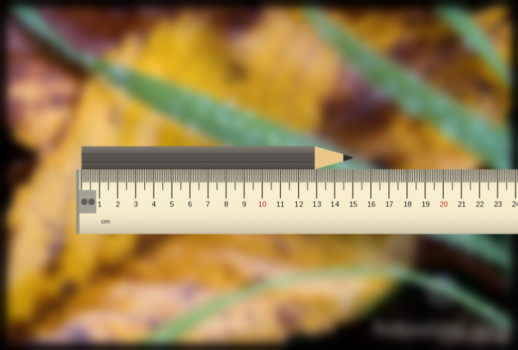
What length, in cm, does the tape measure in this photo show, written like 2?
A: 15
